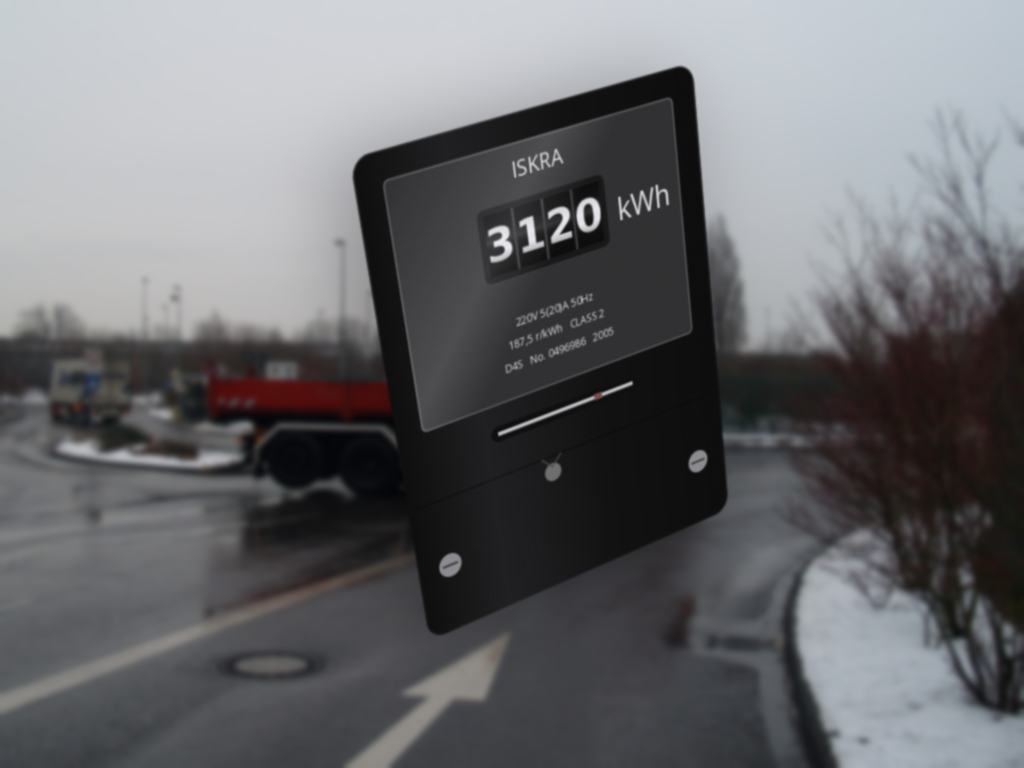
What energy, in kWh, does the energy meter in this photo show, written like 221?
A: 3120
